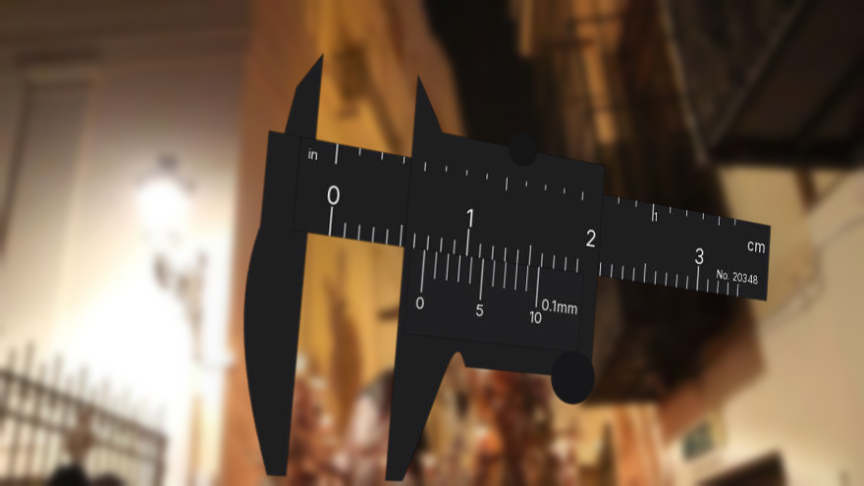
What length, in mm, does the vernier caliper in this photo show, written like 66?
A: 6.8
